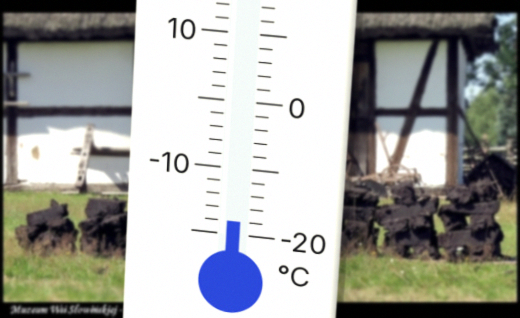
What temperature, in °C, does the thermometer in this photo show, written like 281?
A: -18
